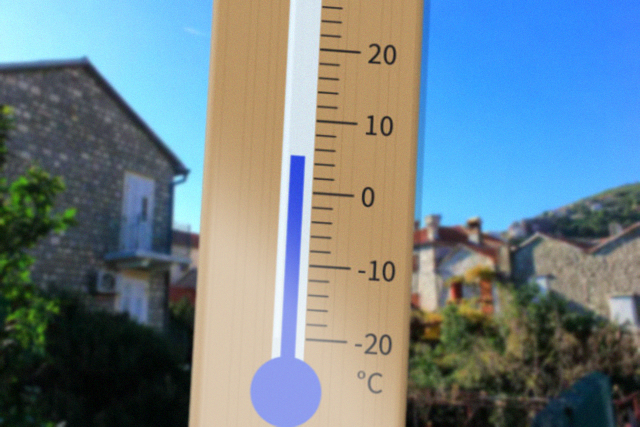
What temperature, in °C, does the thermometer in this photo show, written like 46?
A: 5
